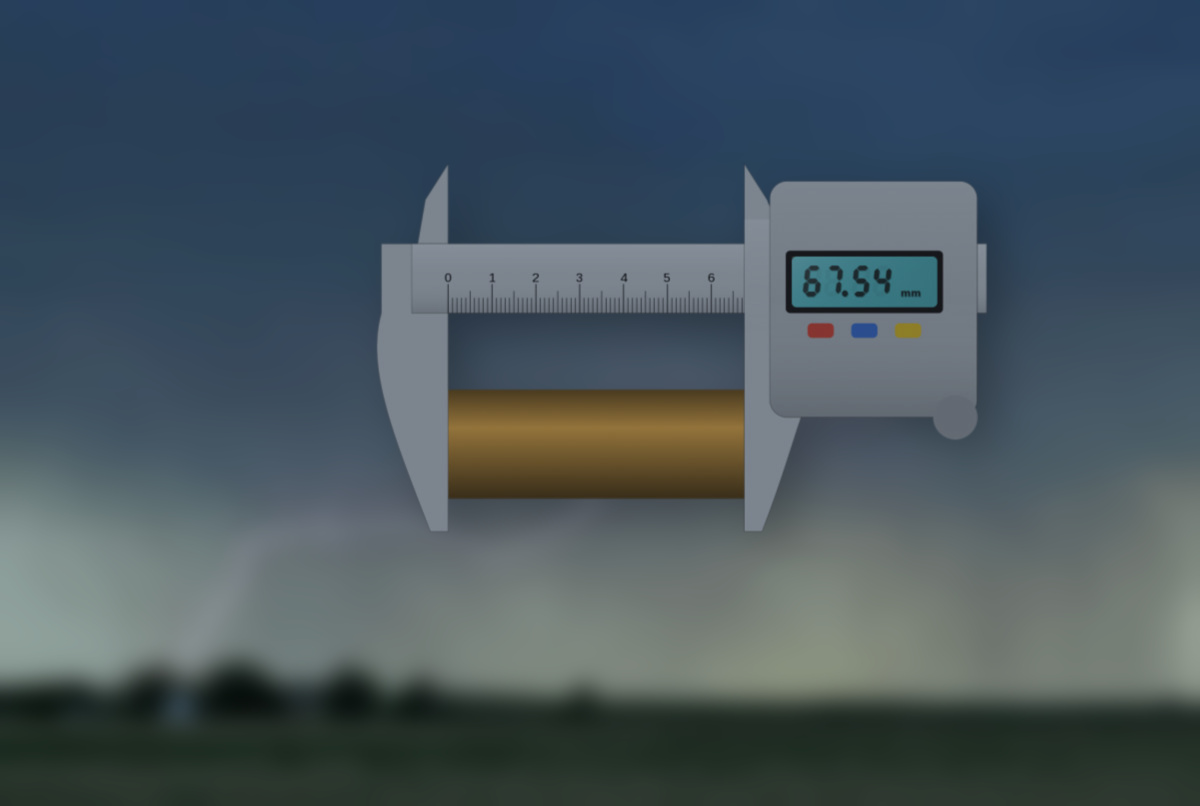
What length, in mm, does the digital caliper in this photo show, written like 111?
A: 67.54
